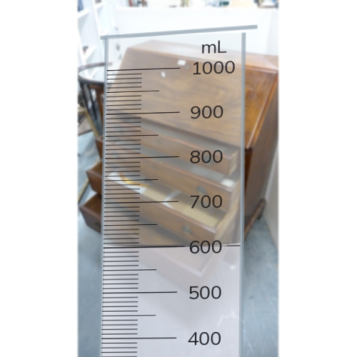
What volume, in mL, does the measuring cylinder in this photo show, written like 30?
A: 600
